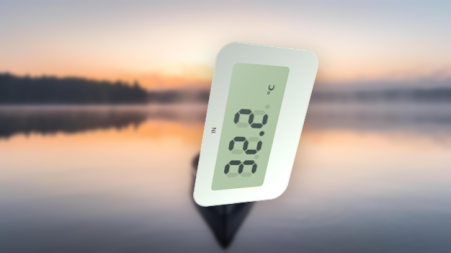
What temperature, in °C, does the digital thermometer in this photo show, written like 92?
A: 32.2
